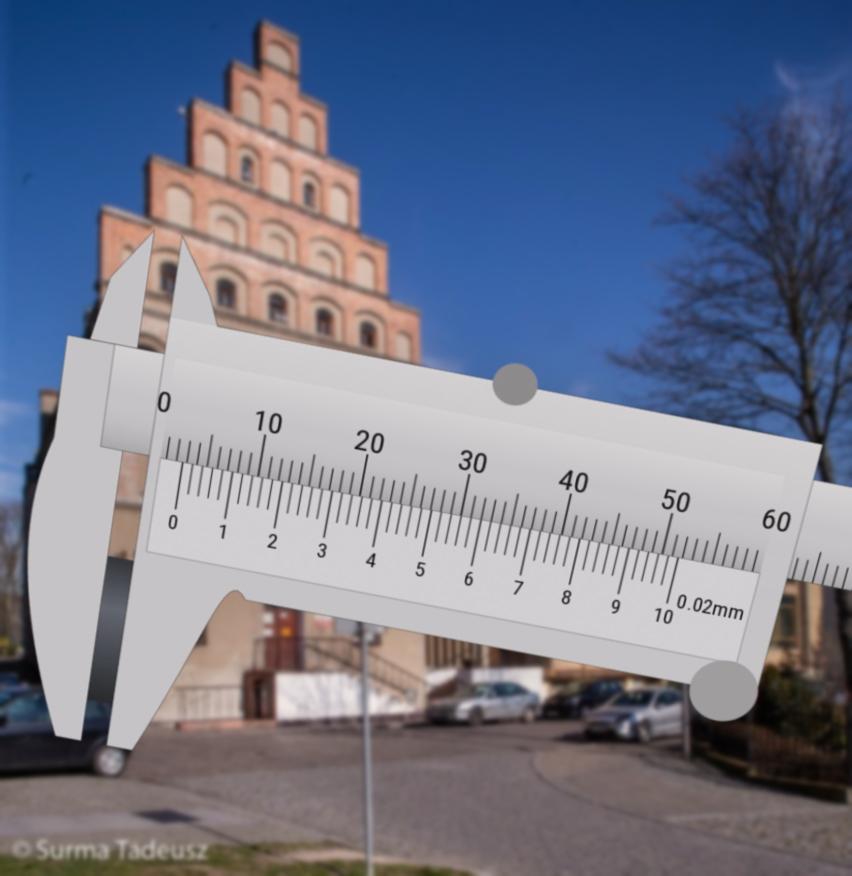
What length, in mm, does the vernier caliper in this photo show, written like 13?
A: 2.6
